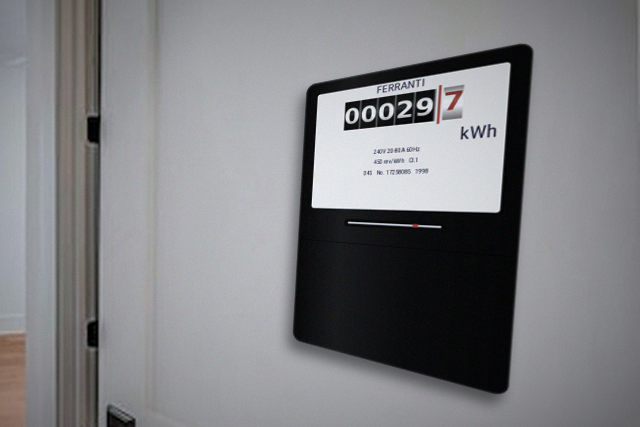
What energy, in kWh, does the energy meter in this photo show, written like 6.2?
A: 29.7
